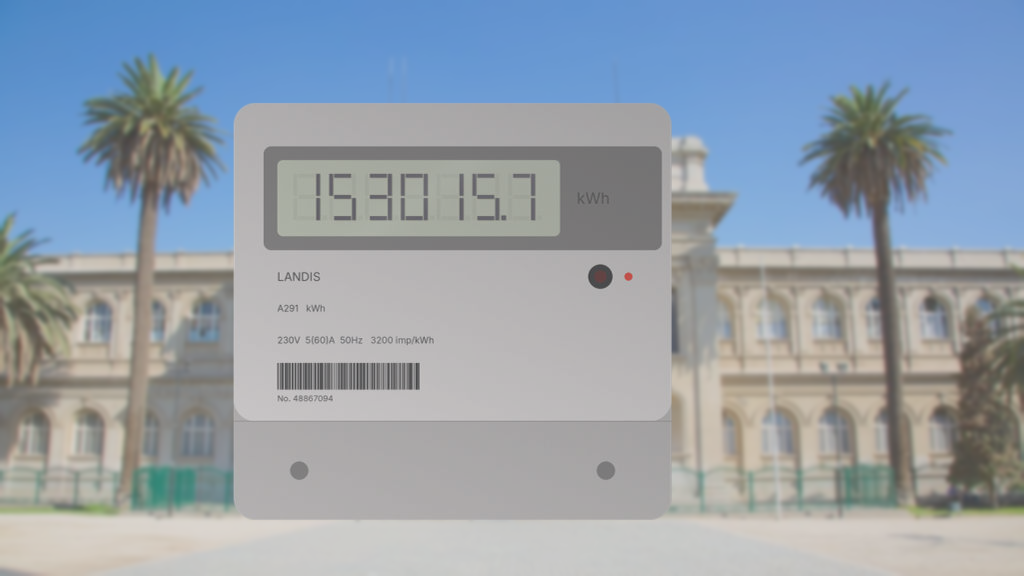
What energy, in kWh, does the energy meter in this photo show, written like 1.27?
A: 153015.7
